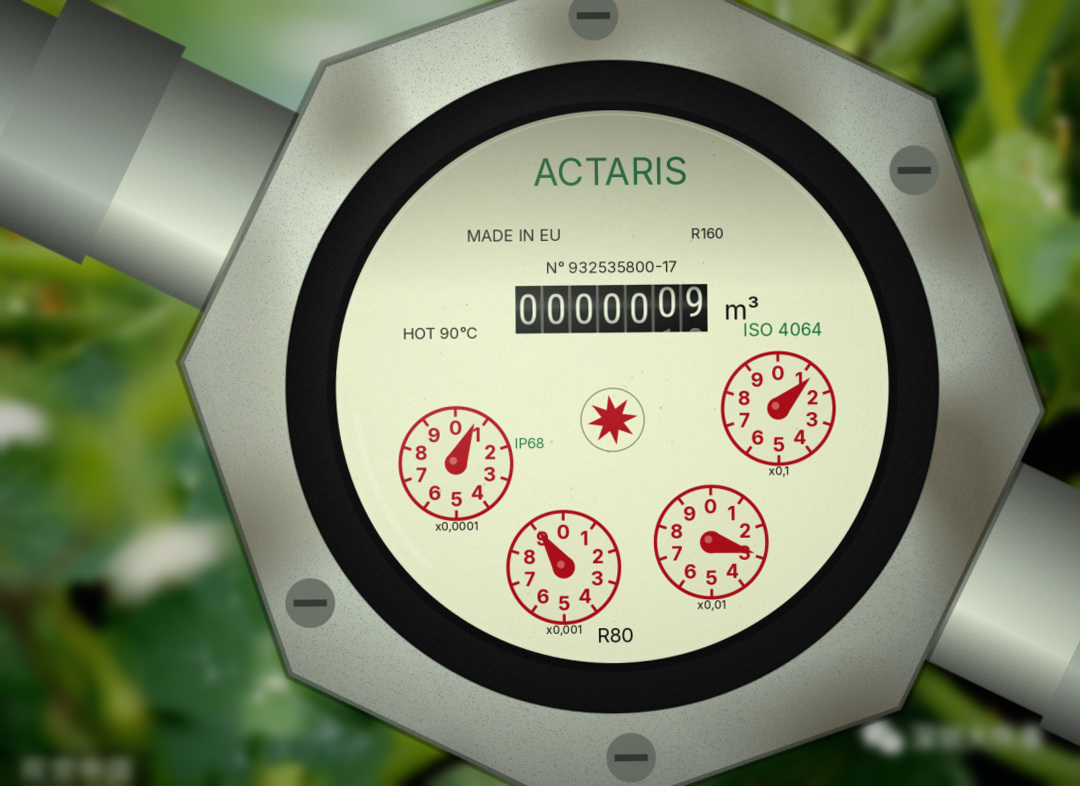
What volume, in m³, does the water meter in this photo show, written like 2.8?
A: 9.1290
